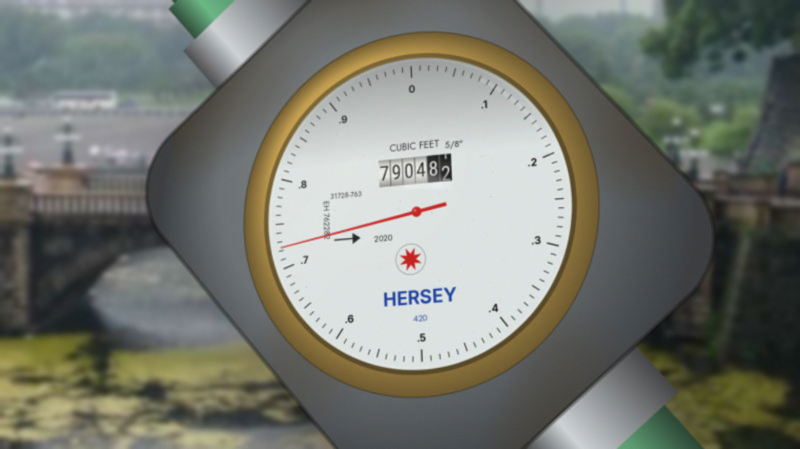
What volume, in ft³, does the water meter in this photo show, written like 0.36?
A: 790481.72
